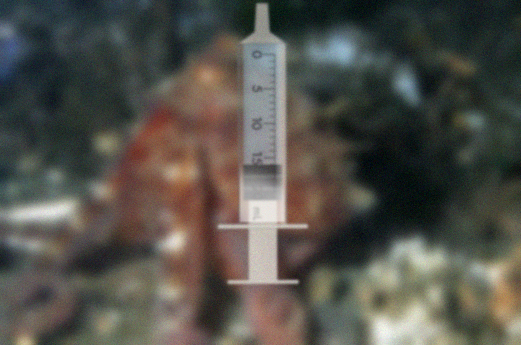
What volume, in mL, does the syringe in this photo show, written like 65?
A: 16
